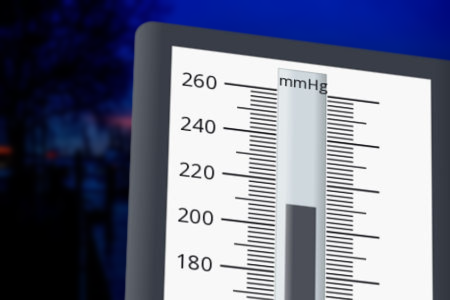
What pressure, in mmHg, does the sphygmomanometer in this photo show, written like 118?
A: 210
